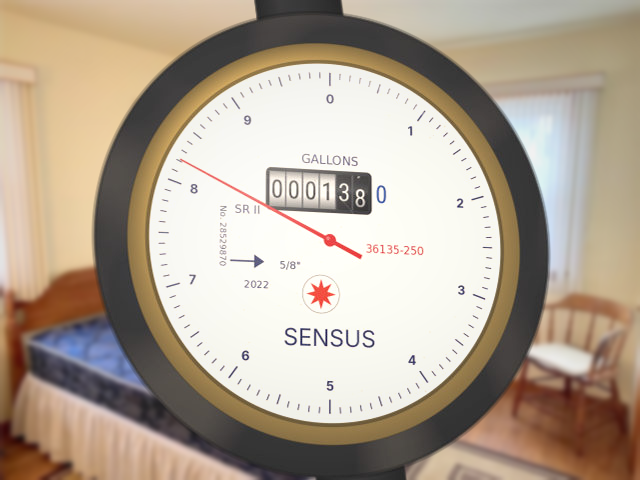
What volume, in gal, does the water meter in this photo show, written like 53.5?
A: 1378.2
